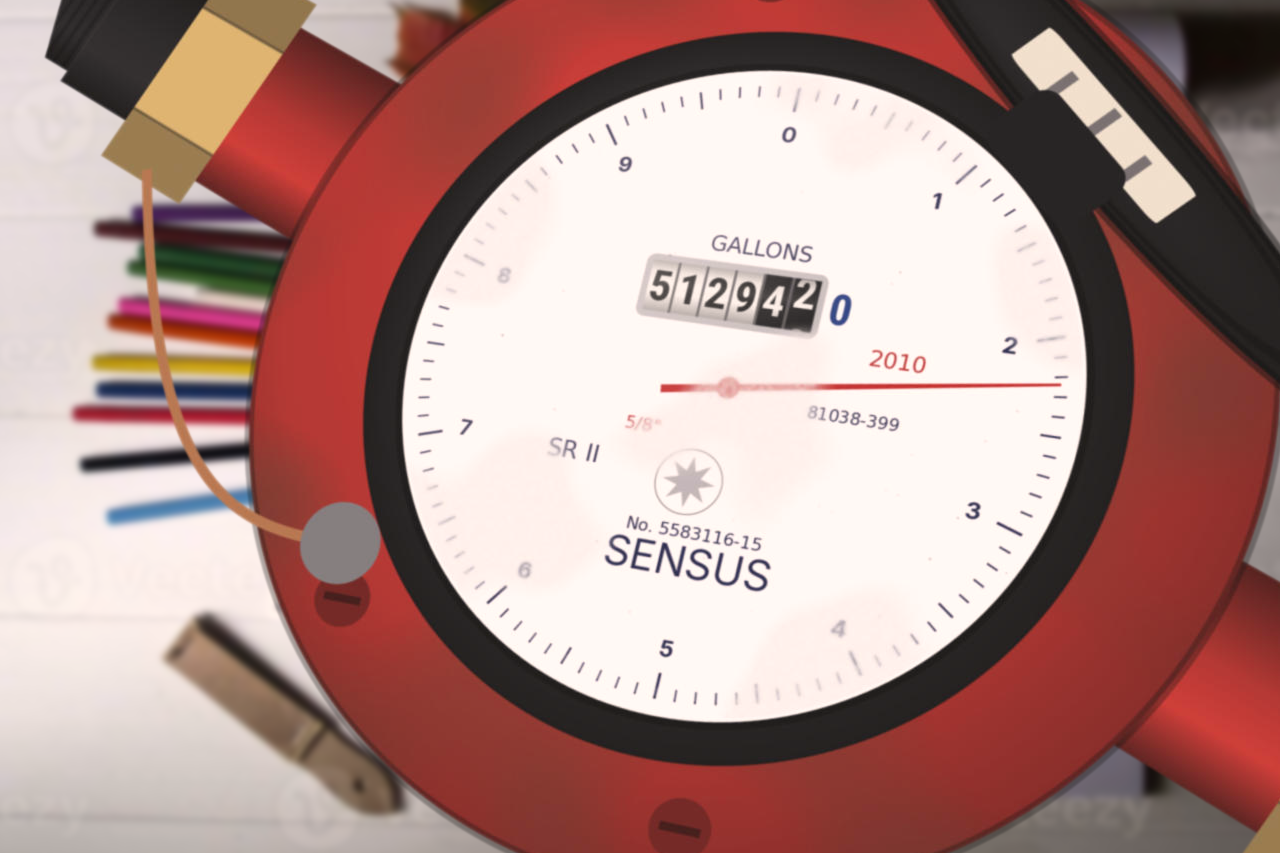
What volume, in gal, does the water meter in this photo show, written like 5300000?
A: 5129422.2
